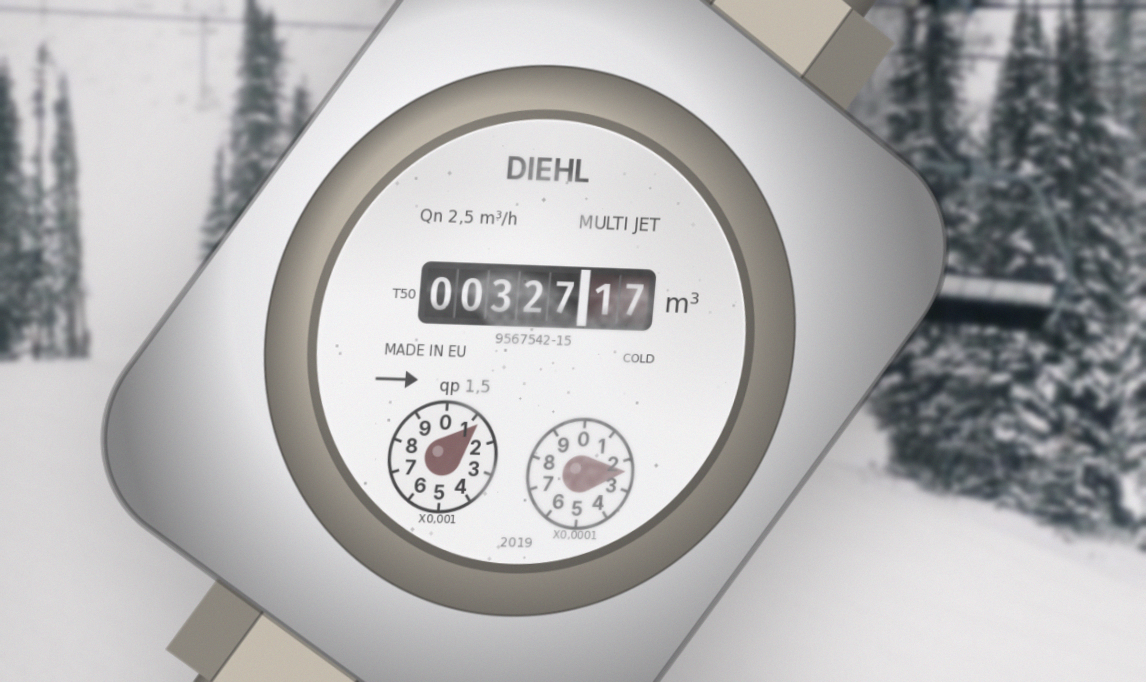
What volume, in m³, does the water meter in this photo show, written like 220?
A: 327.1712
